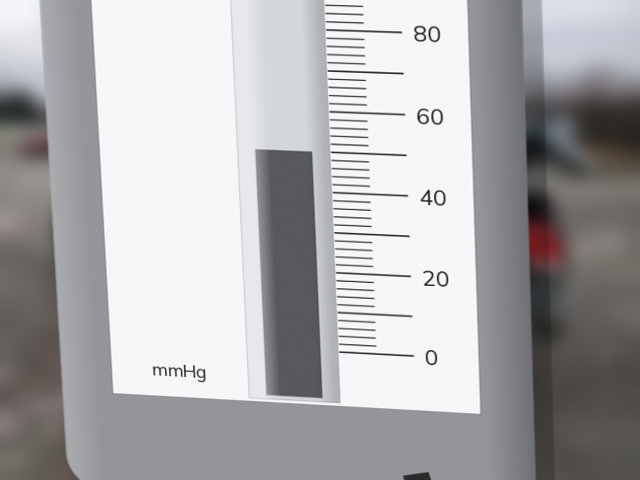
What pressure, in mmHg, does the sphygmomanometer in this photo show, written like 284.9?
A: 50
